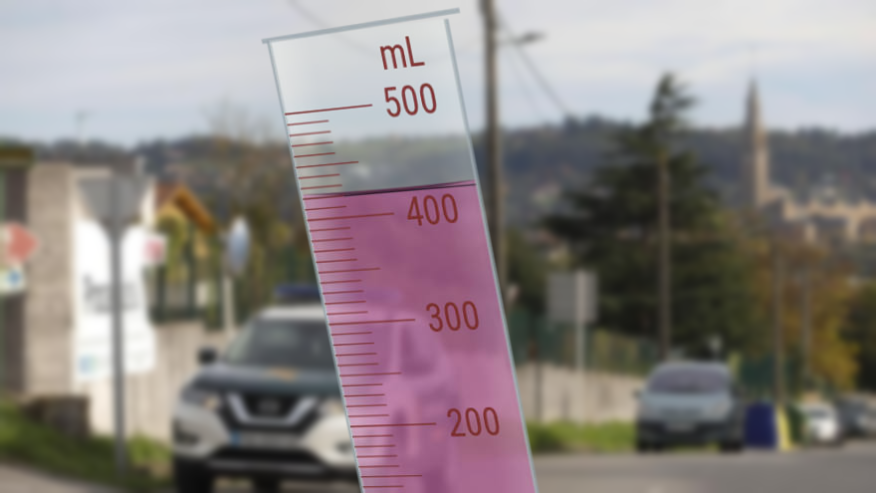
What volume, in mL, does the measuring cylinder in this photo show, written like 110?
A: 420
